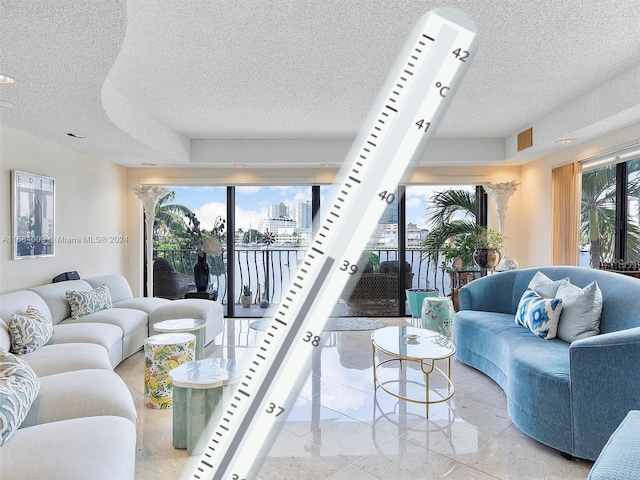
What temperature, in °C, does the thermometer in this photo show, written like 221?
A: 39
